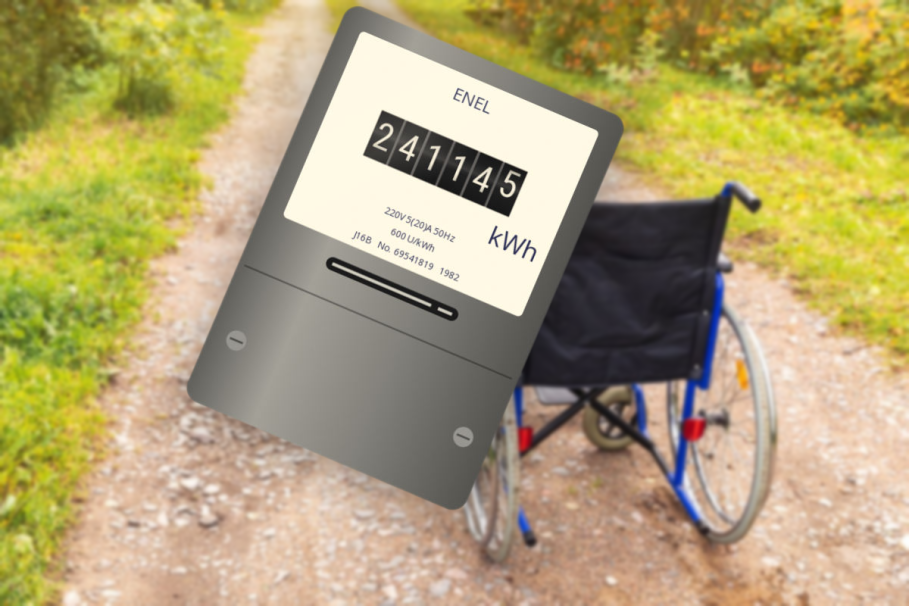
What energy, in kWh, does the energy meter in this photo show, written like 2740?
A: 241145
